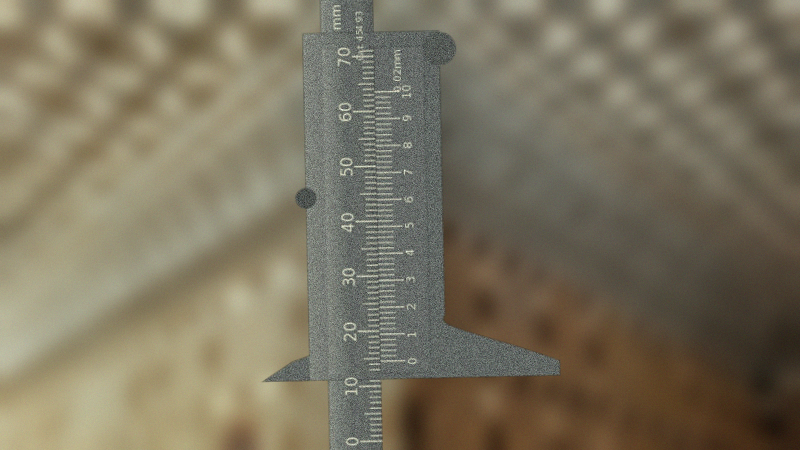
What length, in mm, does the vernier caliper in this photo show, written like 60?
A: 14.5
